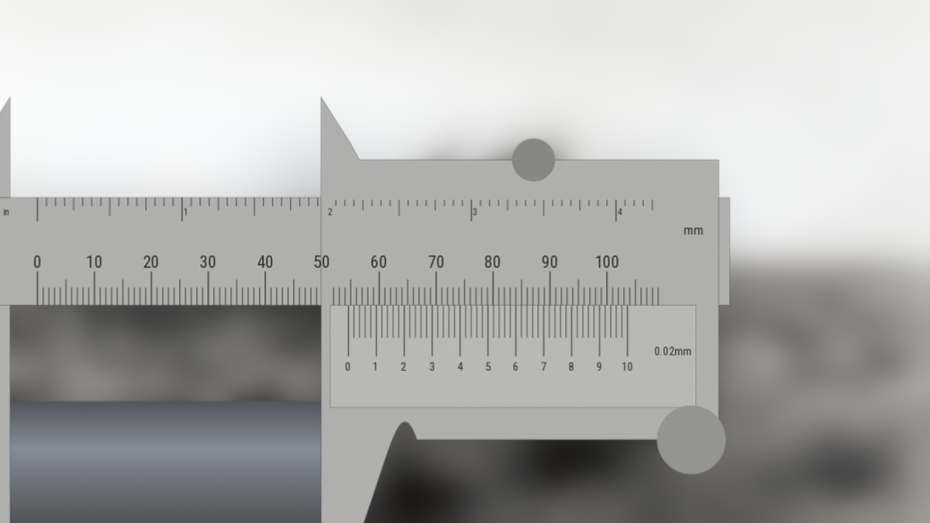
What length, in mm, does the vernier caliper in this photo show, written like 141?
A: 54.6
